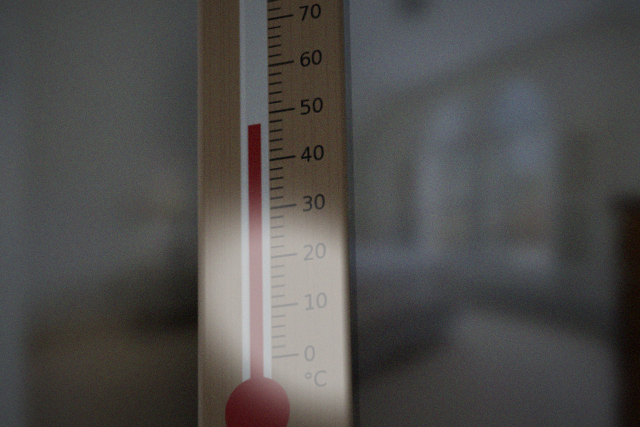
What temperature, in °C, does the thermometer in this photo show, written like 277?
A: 48
